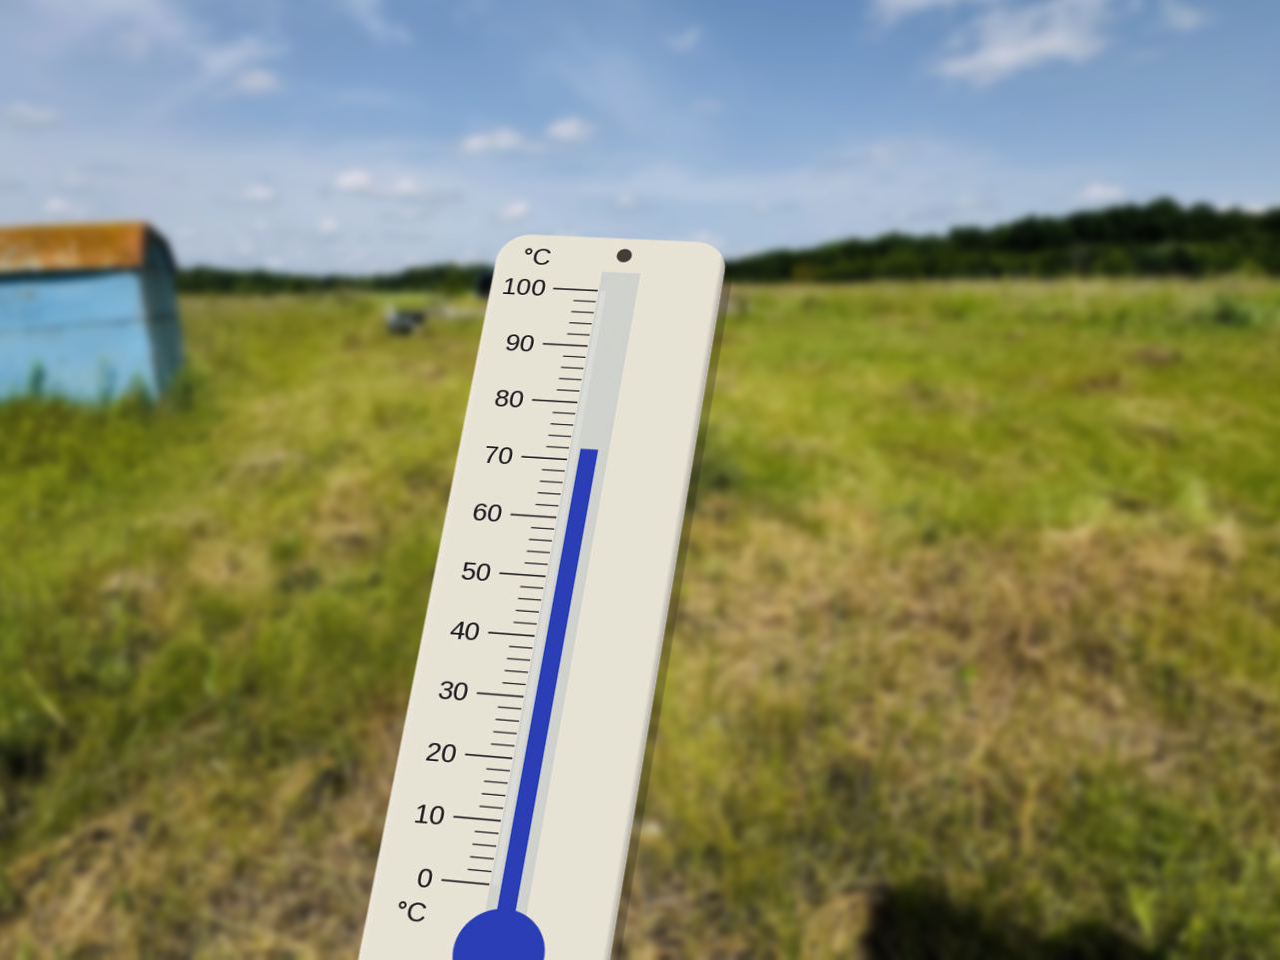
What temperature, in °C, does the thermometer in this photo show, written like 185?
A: 72
